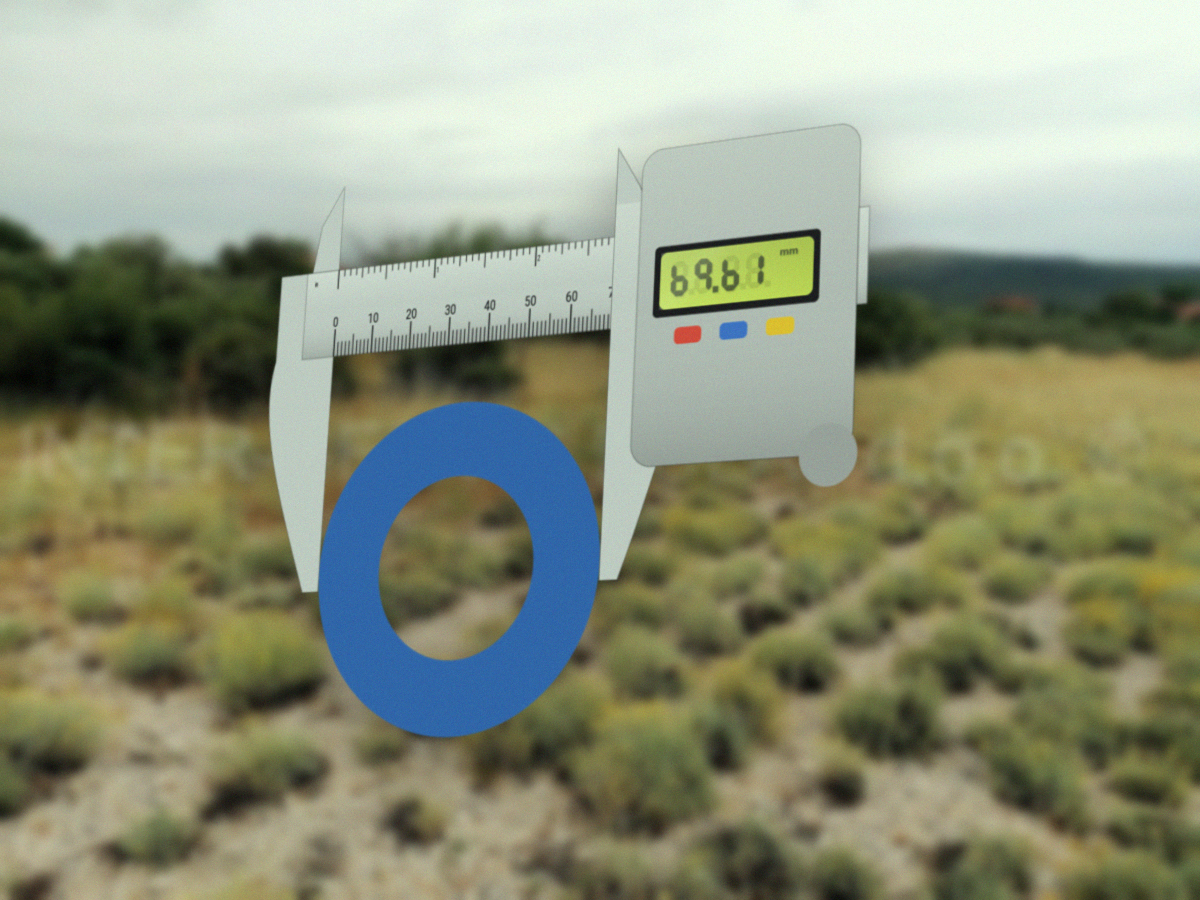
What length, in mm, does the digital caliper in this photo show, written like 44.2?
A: 69.61
